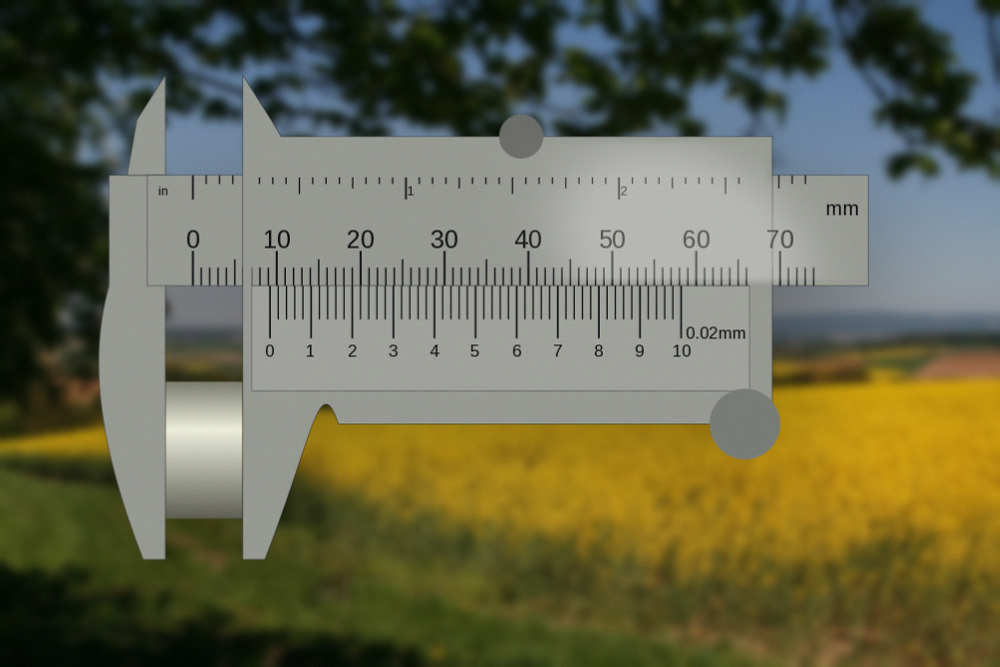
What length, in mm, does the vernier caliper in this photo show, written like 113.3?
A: 9.2
